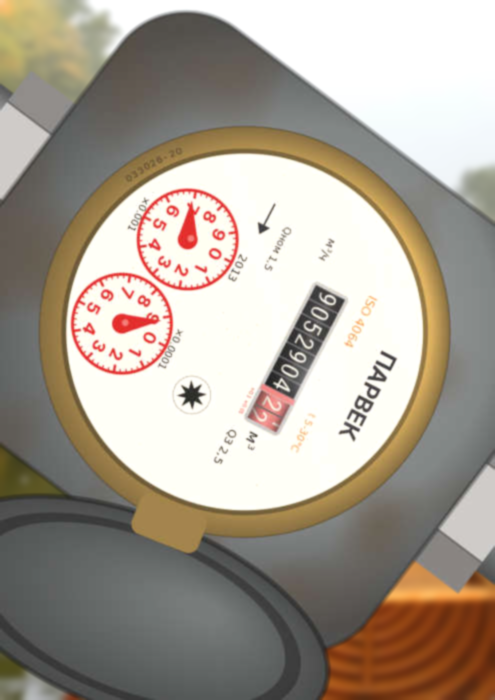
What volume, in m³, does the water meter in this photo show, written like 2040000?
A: 9052904.2169
